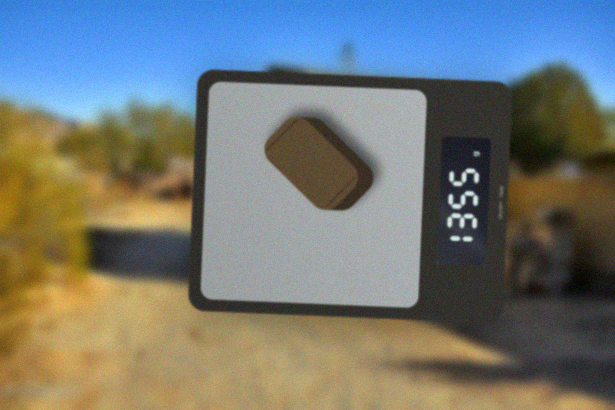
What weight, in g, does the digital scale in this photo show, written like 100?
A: 1355
